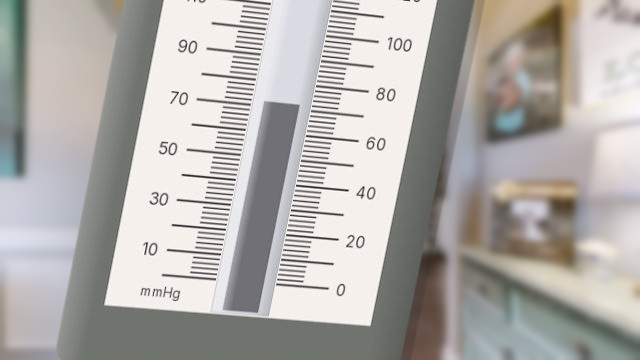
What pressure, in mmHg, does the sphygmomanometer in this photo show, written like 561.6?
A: 72
